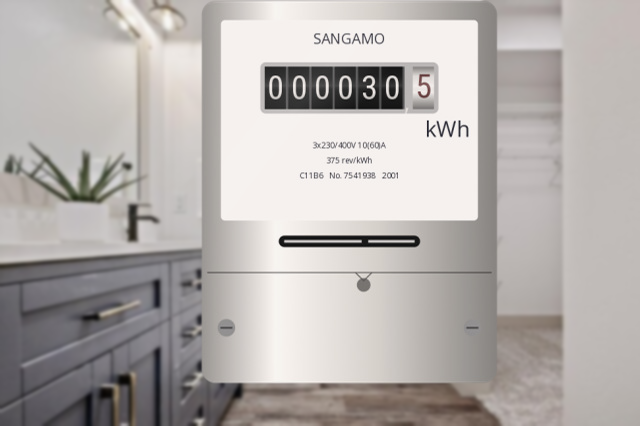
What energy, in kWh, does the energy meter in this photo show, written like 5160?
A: 30.5
